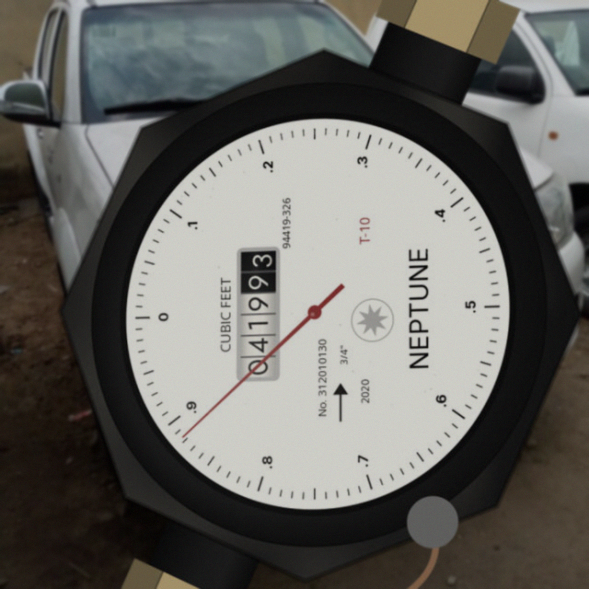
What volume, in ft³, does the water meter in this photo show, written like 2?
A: 41992.88
